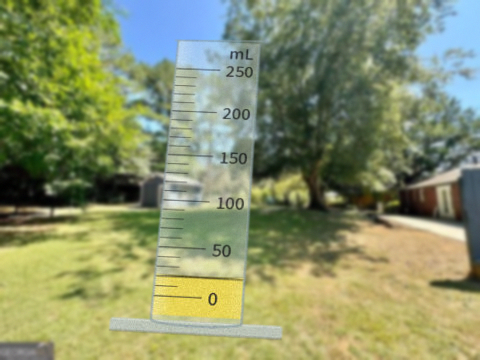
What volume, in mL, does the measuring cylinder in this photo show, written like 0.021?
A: 20
